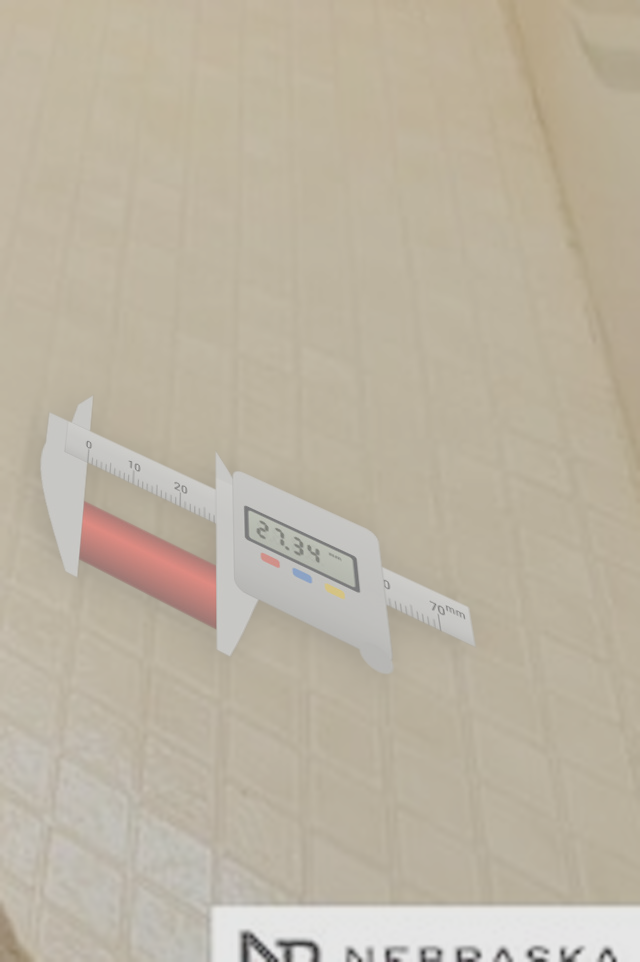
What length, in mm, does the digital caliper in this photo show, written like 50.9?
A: 27.34
